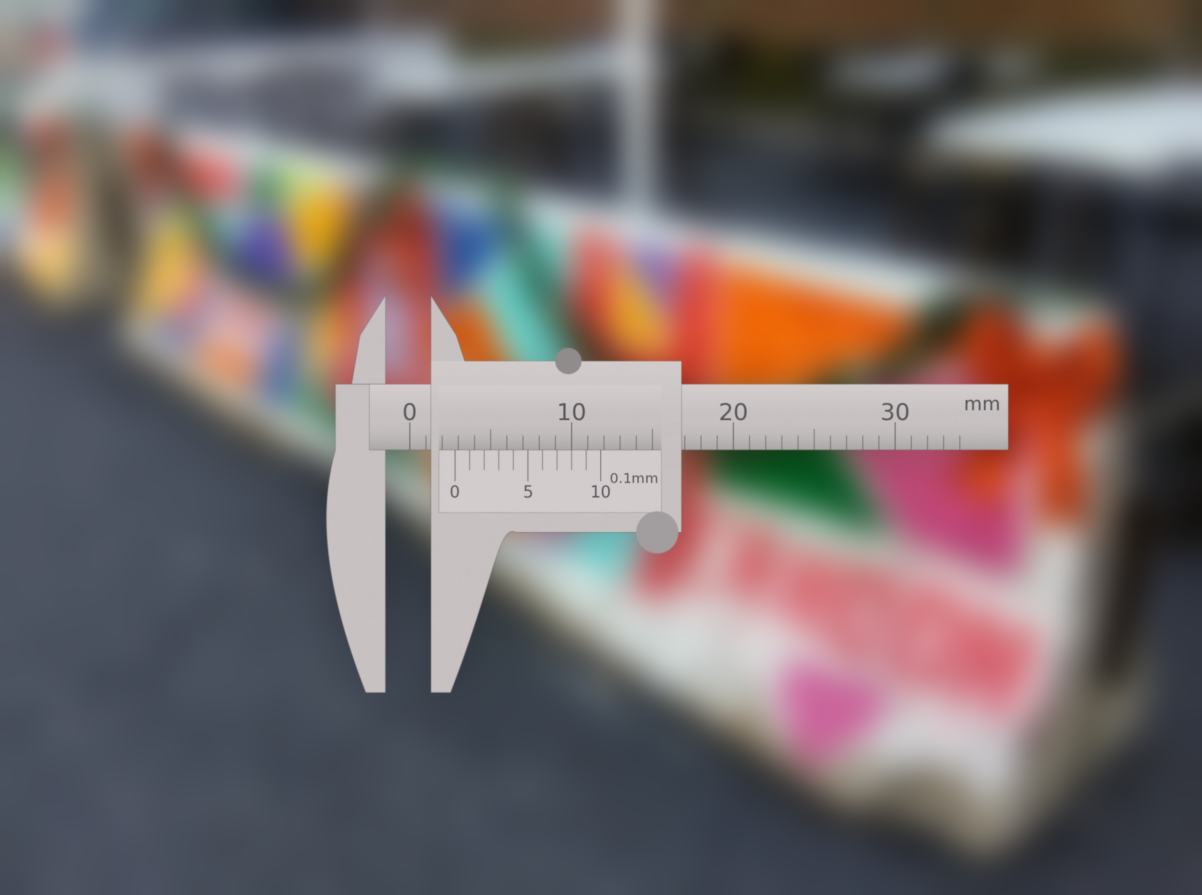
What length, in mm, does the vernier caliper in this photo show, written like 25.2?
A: 2.8
